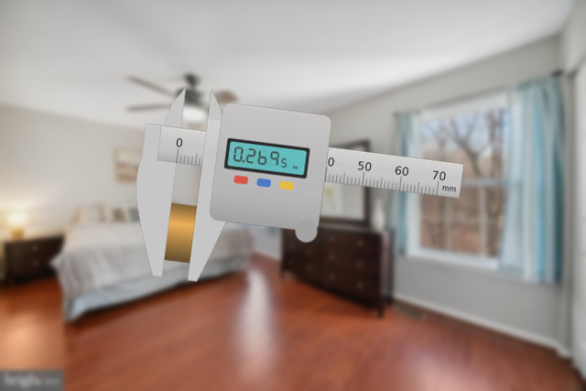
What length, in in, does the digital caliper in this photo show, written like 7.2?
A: 0.2695
